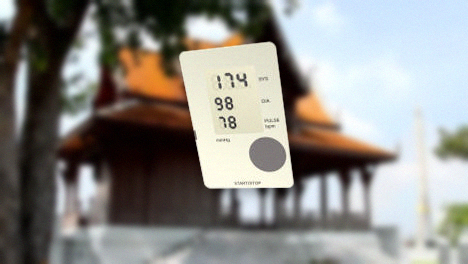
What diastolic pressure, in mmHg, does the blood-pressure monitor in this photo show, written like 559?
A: 98
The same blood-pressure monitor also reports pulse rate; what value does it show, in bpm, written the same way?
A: 78
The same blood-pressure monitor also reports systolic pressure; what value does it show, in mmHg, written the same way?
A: 174
